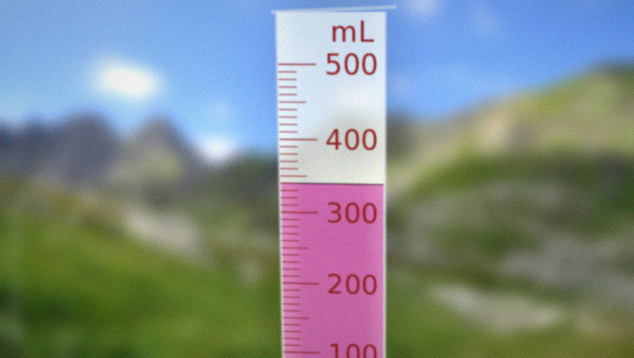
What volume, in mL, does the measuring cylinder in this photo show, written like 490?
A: 340
